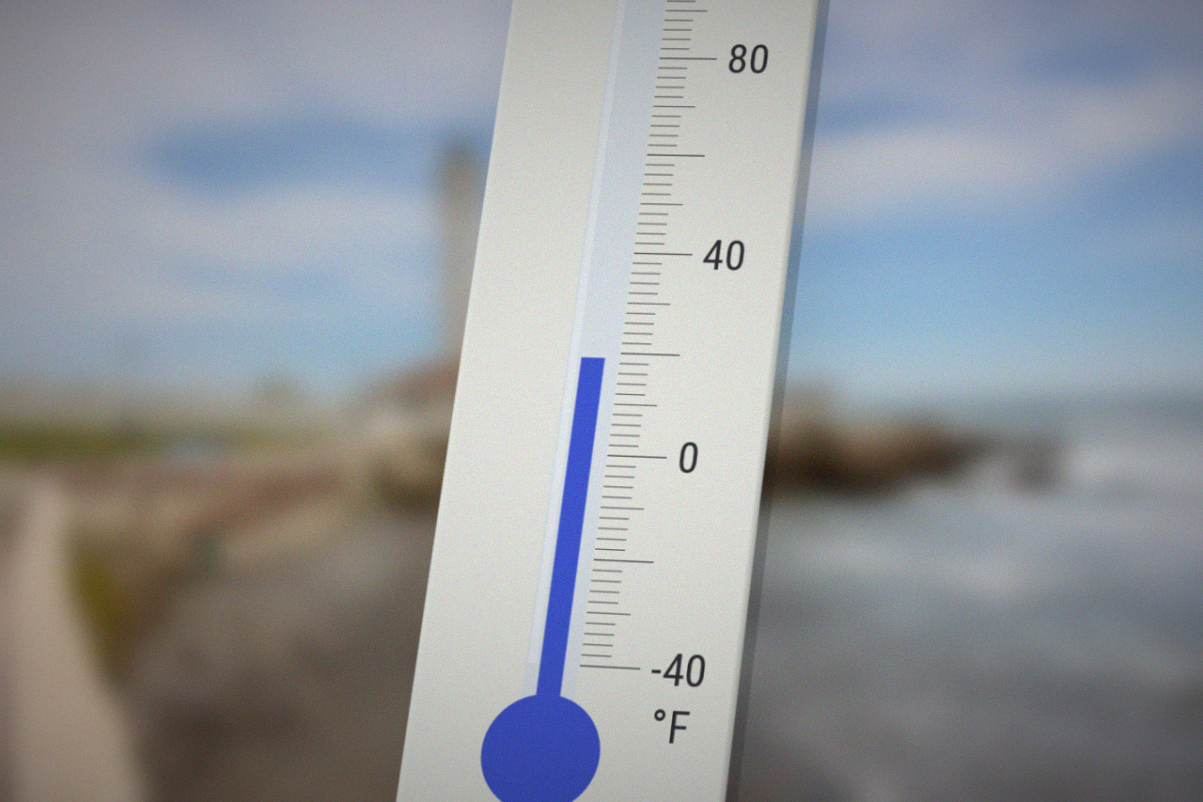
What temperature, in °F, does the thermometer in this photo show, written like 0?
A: 19
